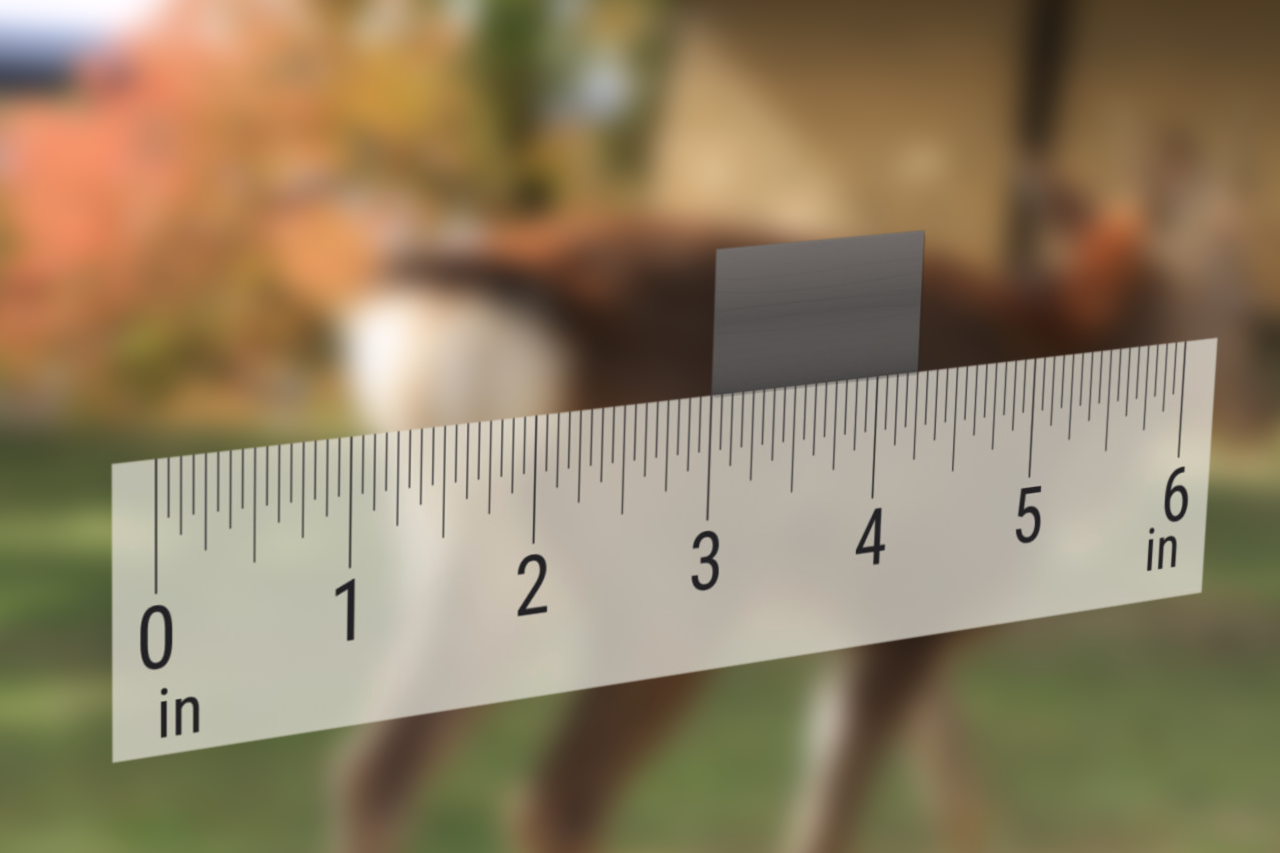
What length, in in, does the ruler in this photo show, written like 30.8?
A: 1.25
